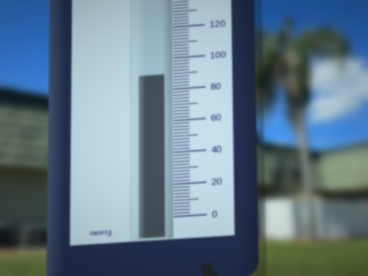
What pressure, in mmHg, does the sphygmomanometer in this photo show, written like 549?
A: 90
